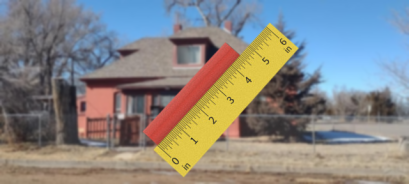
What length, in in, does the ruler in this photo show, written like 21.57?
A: 4.5
